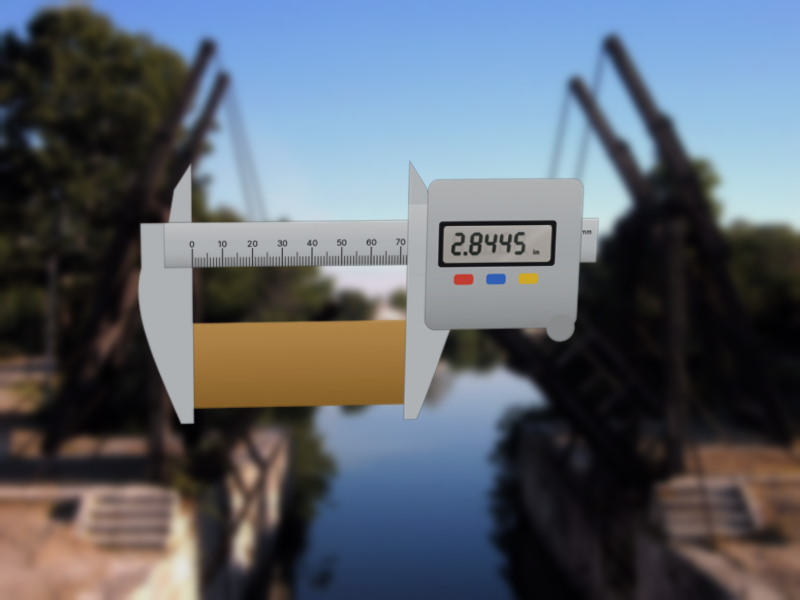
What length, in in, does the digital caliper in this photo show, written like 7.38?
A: 2.8445
